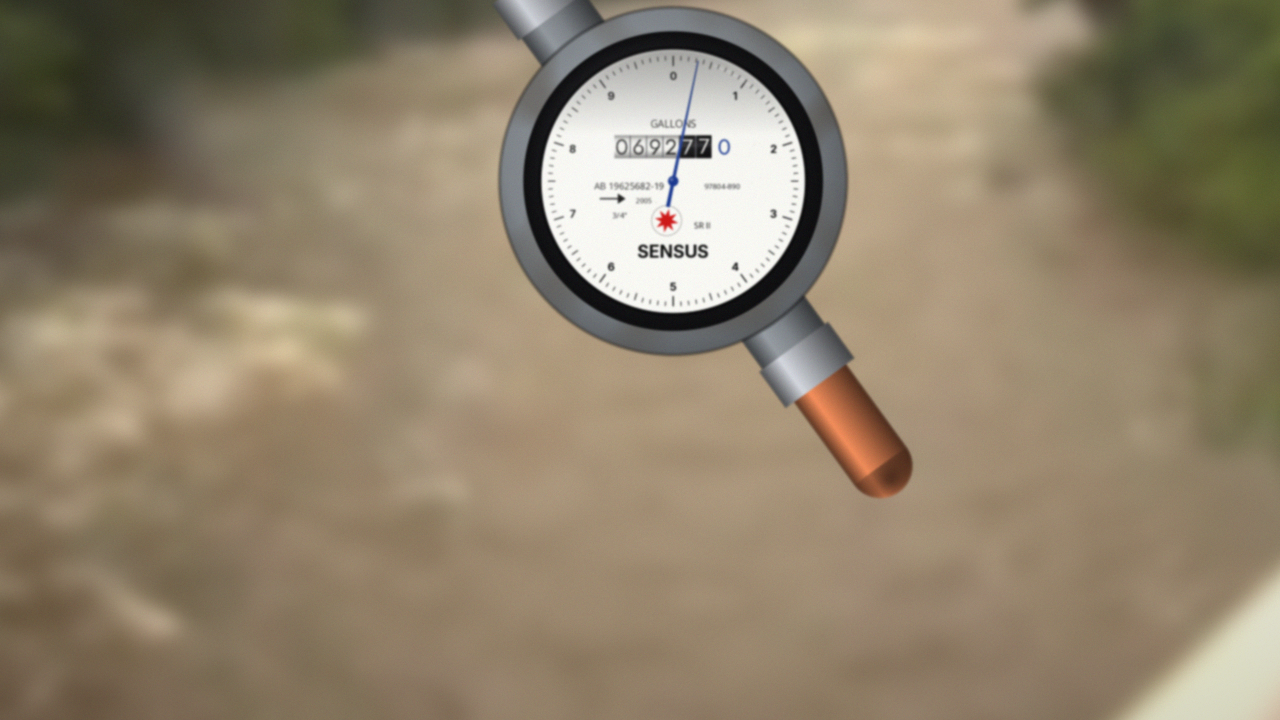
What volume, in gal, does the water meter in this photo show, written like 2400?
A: 692770.3
